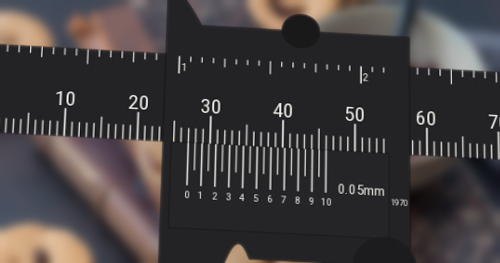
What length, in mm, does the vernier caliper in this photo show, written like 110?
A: 27.0
